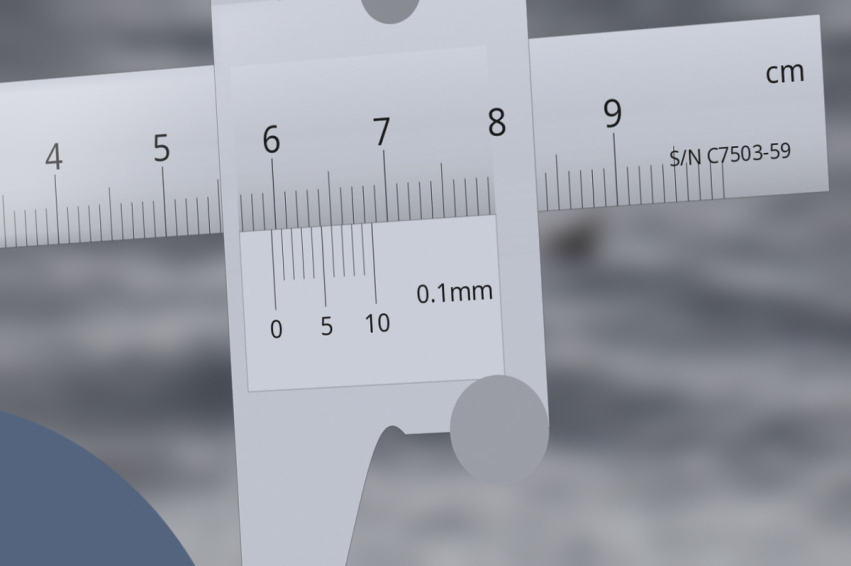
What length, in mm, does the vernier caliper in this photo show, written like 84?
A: 59.6
